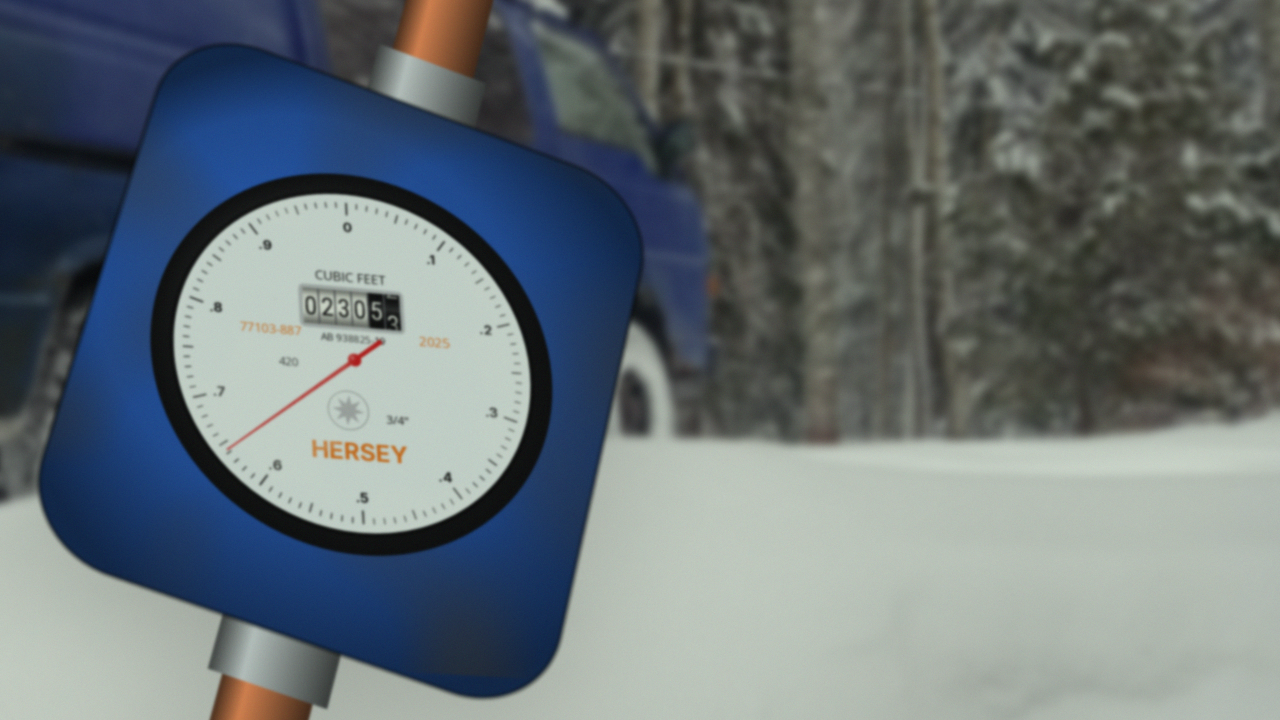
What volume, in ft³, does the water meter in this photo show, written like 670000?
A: 23052.64
